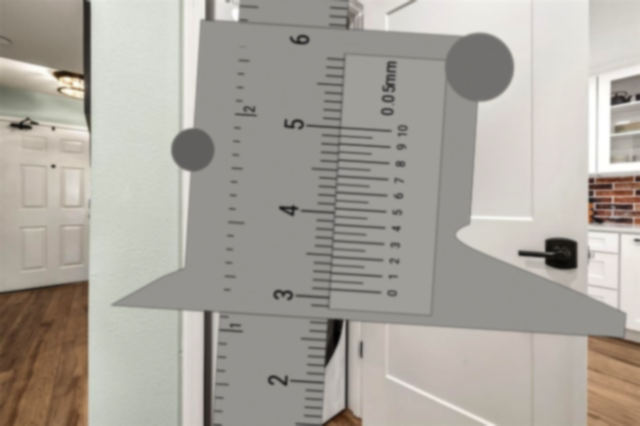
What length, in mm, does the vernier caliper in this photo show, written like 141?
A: 31.0
